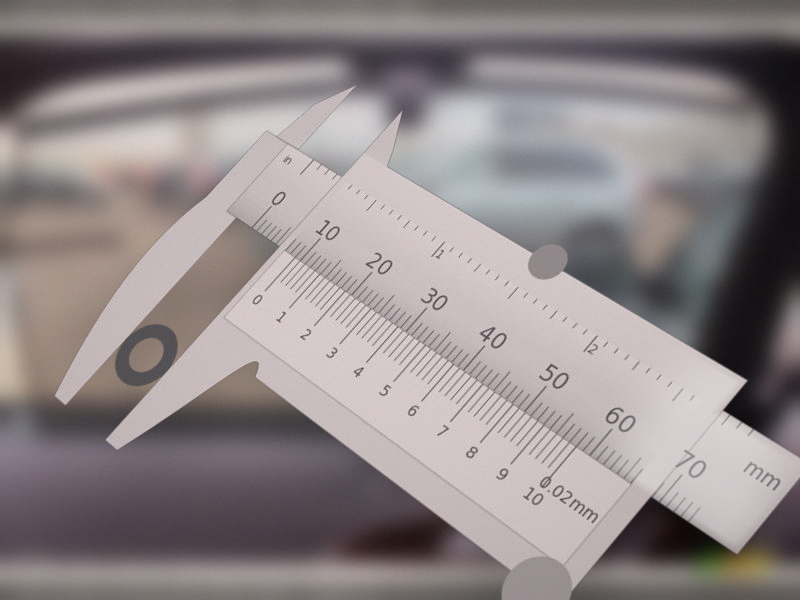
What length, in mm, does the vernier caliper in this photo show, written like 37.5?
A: 9.0
